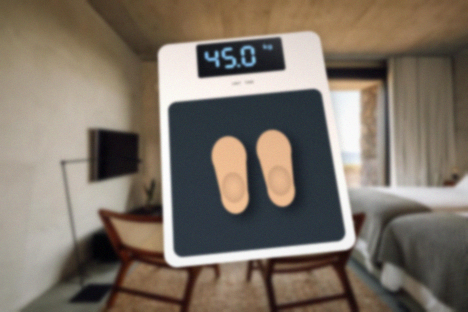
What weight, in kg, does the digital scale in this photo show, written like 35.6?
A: 45.0
